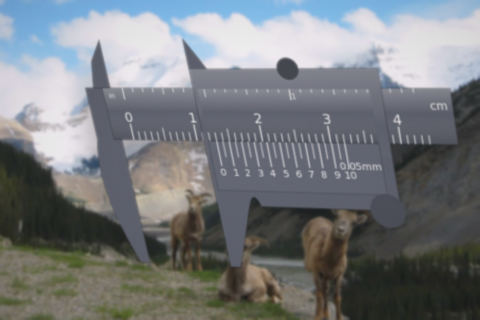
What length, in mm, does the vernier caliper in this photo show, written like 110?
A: 13.0
